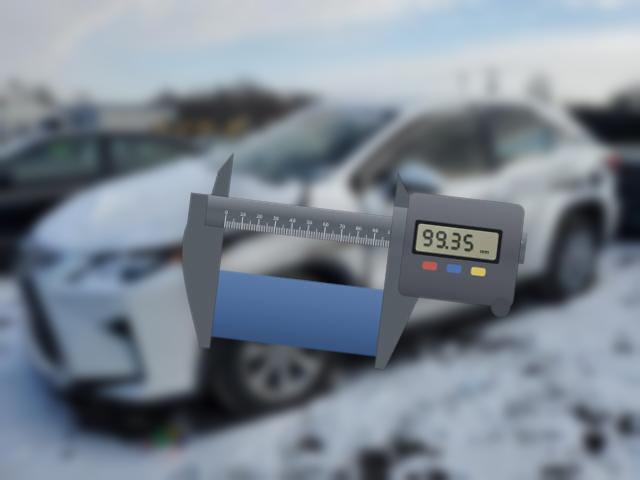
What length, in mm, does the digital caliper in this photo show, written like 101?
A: 99.35
